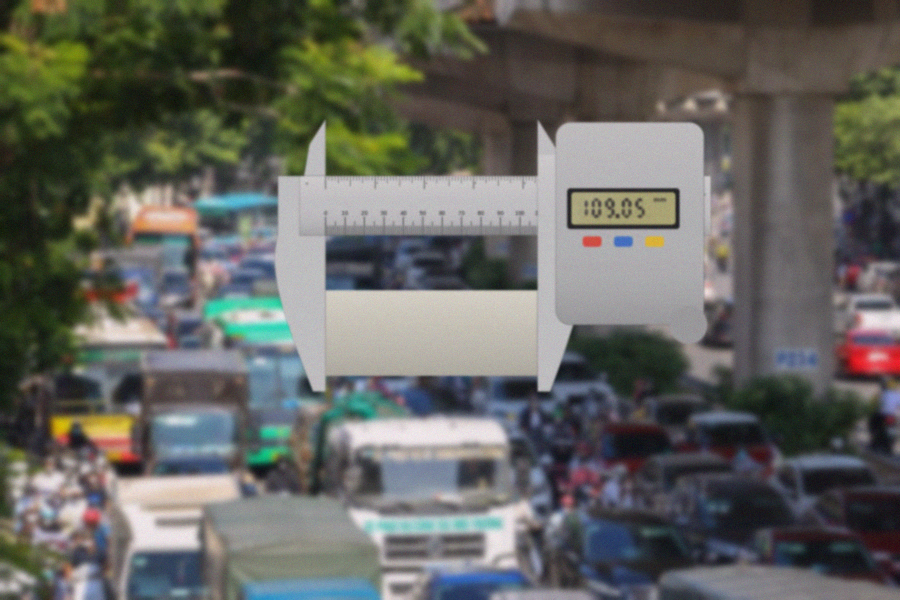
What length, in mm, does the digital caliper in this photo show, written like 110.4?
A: 109.05
